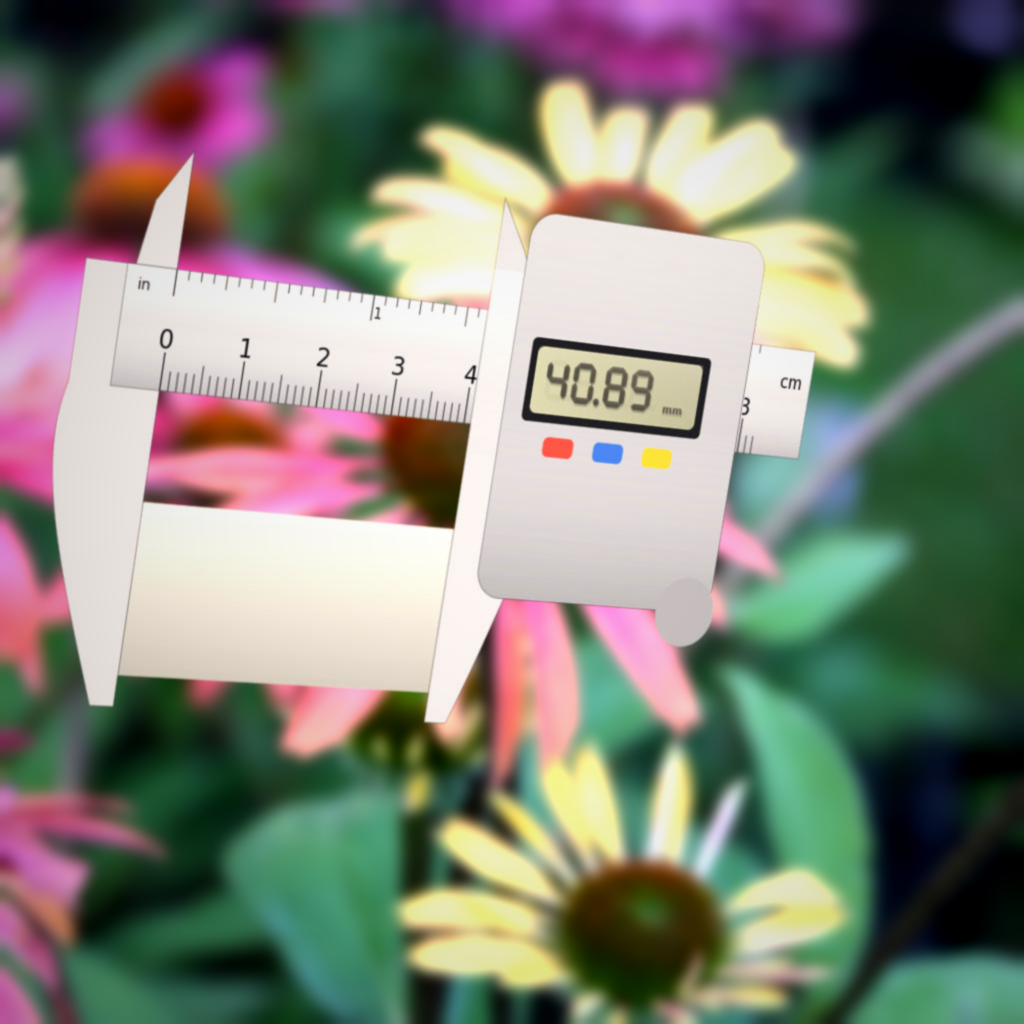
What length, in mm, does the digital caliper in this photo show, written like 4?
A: 40.89
